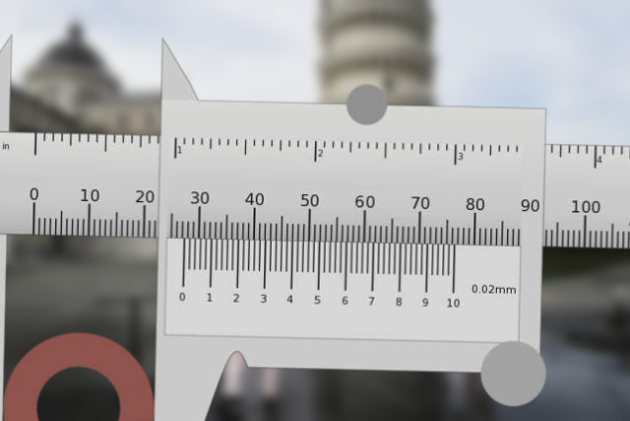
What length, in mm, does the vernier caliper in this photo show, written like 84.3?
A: 27.4
